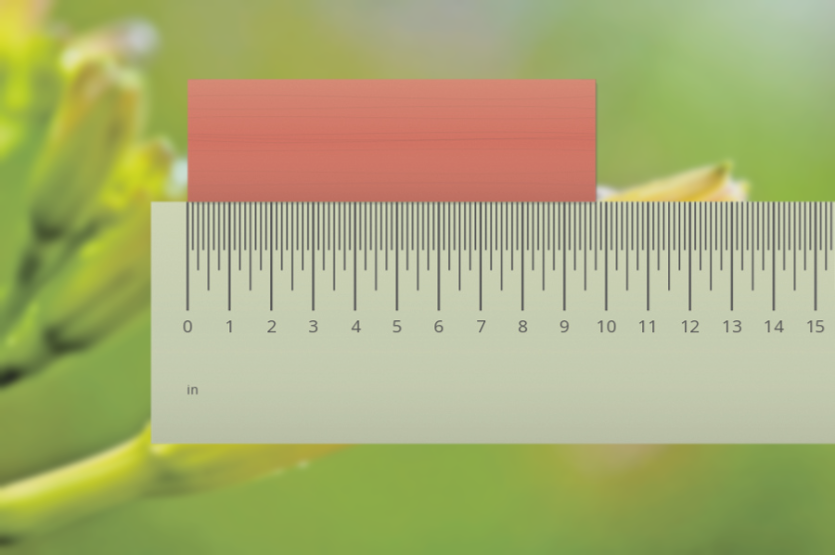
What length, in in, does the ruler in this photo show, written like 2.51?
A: 9.75
